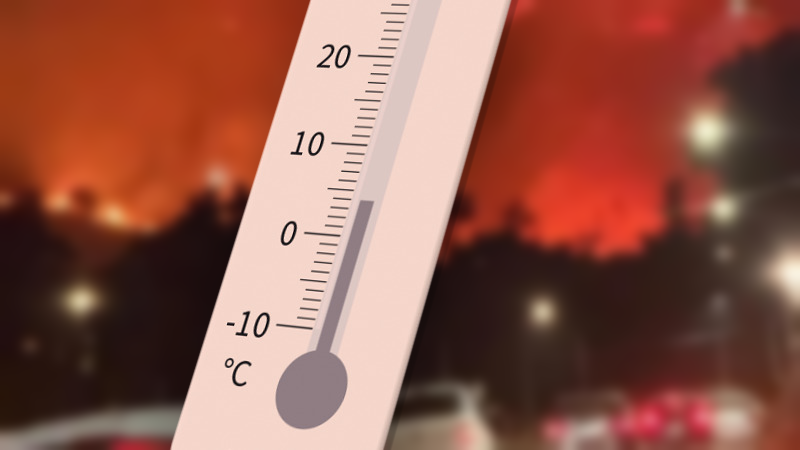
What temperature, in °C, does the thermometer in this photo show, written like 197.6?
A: 4
